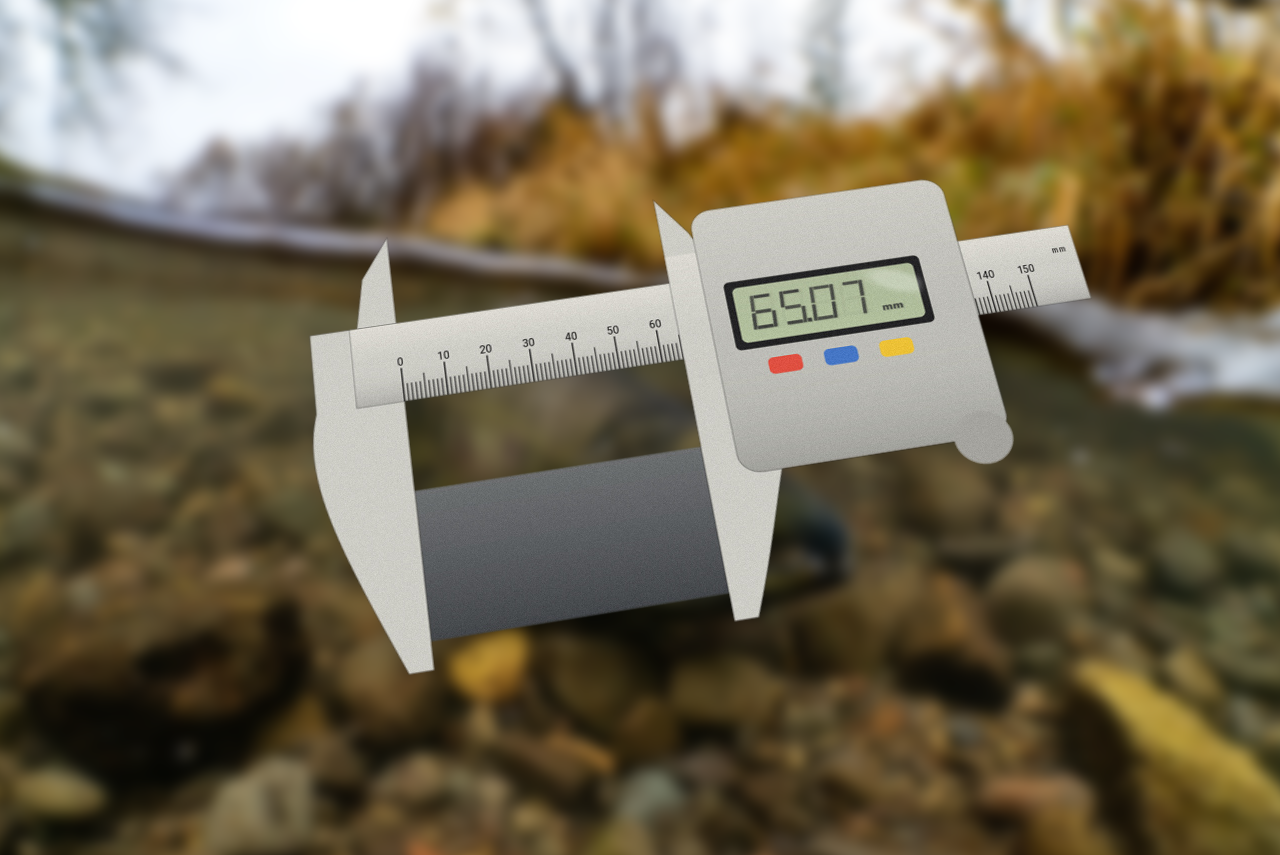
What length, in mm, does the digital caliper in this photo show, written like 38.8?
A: 65.07
